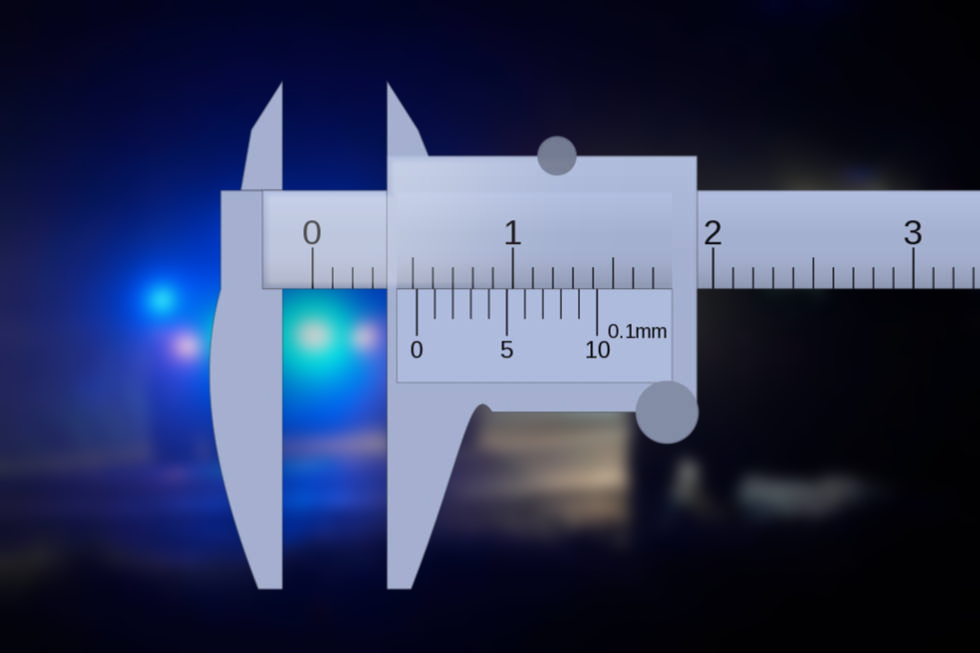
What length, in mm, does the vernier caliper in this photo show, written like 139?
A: 5.2
